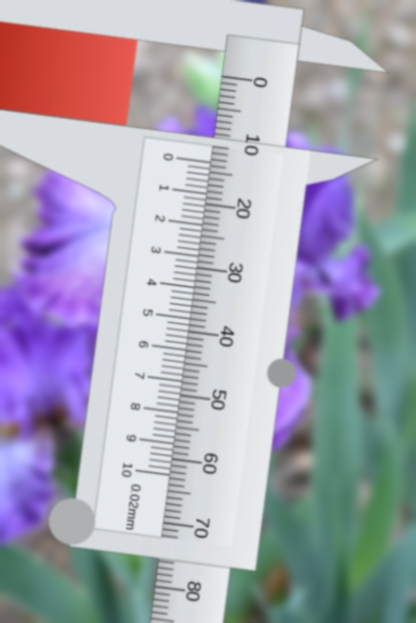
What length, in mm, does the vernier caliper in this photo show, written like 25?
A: 13.5
